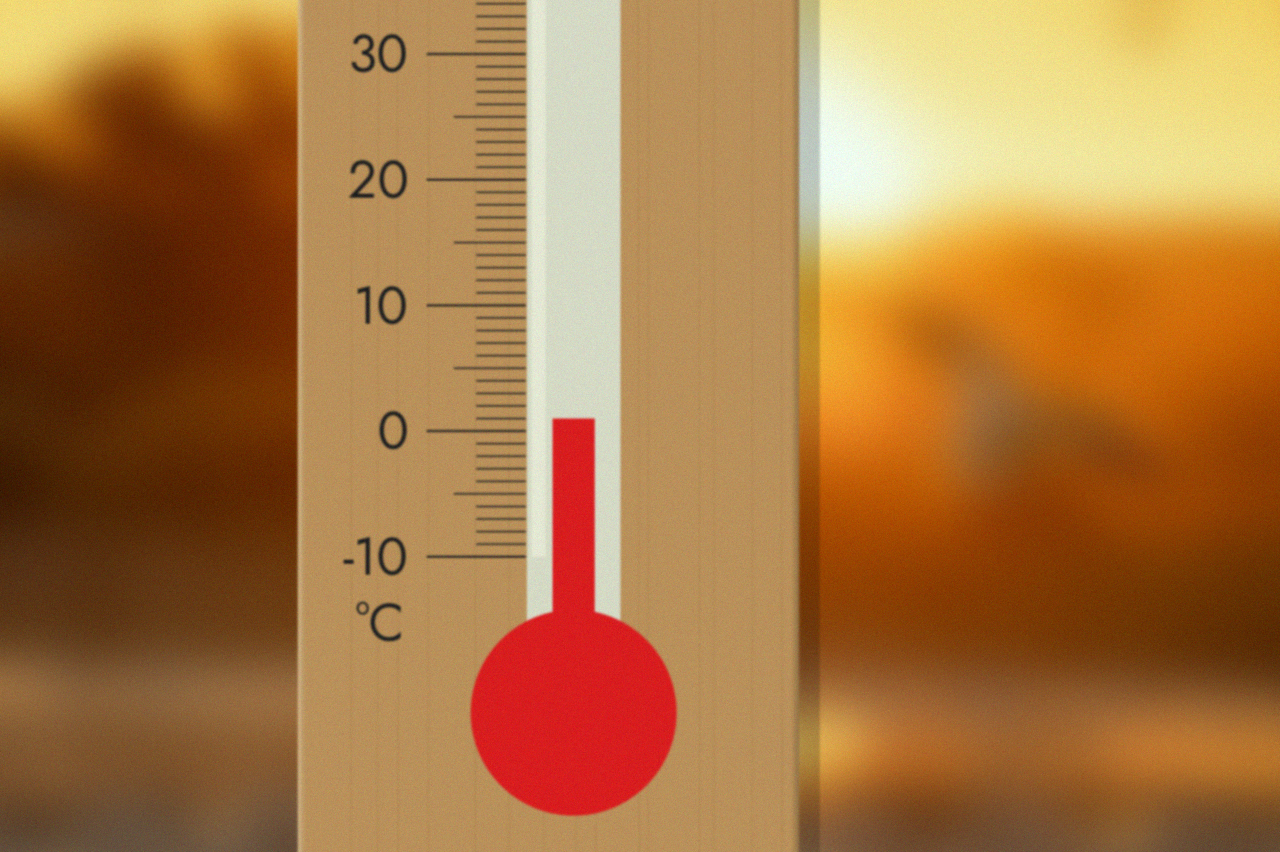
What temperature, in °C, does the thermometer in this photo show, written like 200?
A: 1
